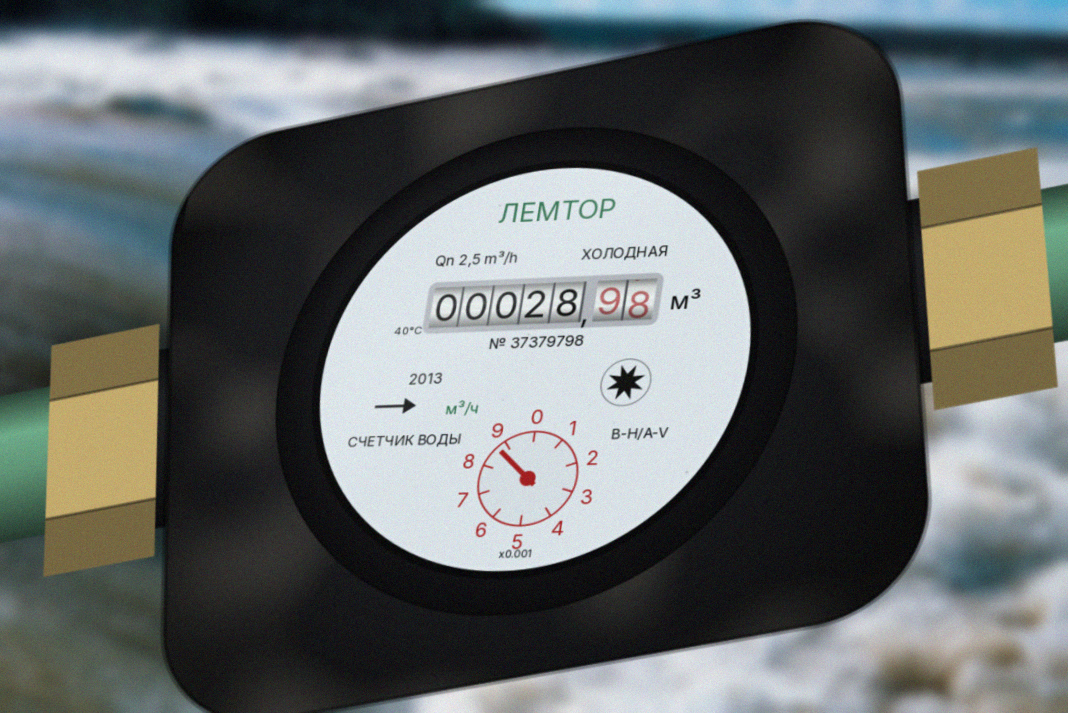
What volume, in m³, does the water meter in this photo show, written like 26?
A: 28.978
